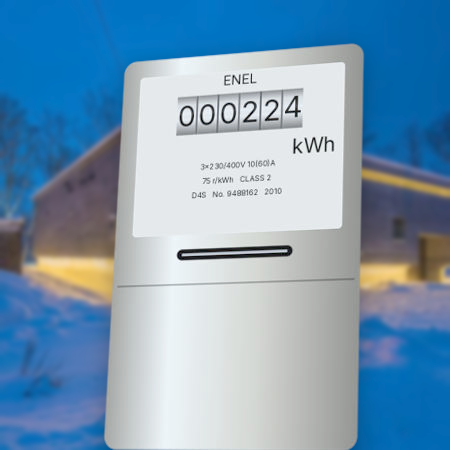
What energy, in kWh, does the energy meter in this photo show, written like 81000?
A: 224
